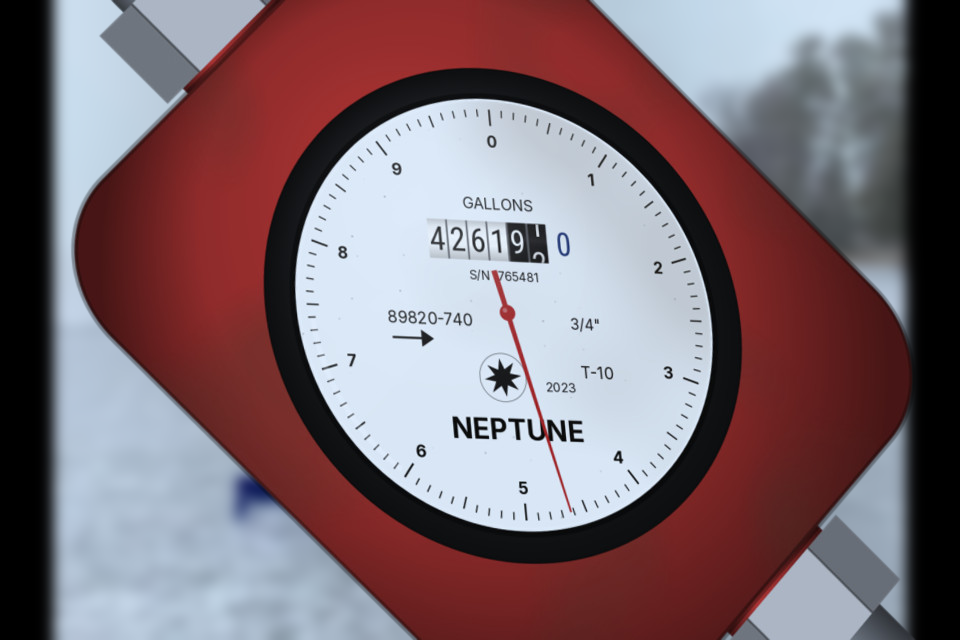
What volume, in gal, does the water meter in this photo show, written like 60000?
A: 4261914.6
